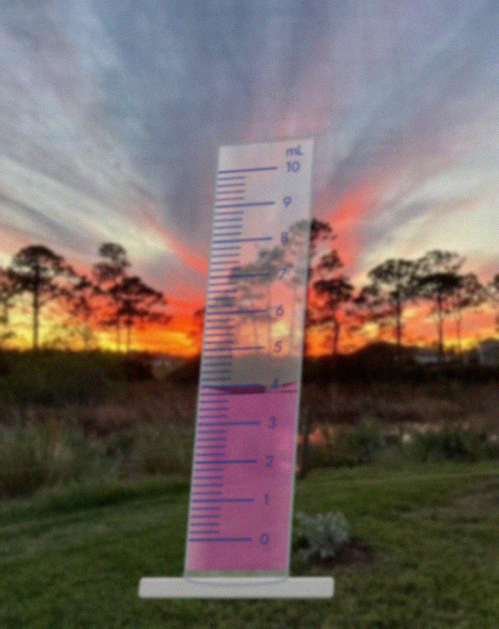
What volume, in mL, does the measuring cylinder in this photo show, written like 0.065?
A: 3.8
